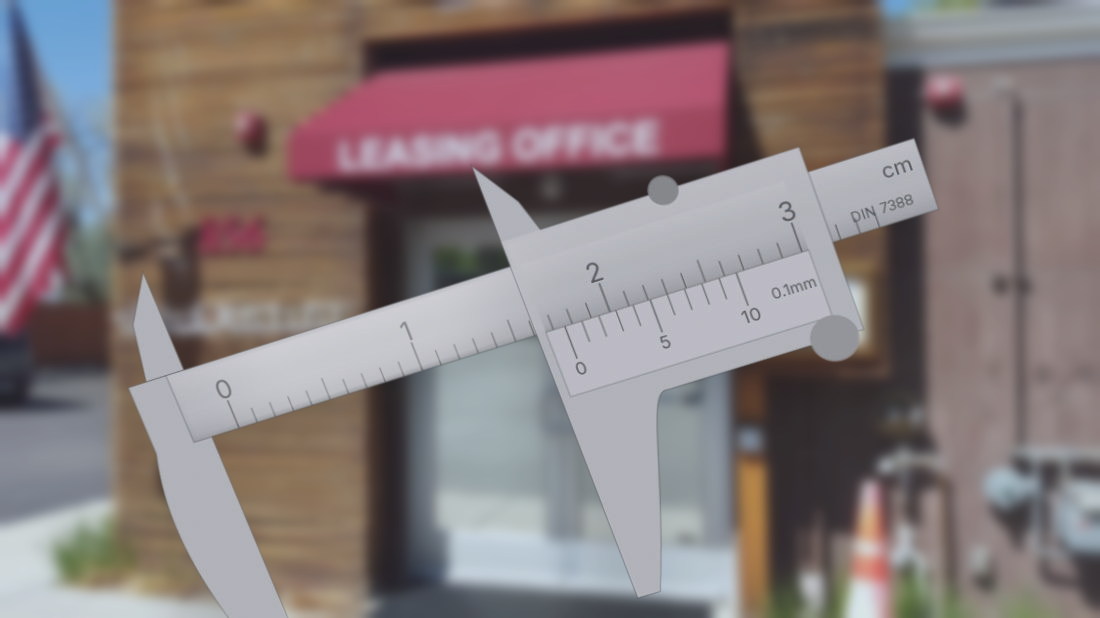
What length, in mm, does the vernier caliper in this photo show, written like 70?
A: 17.6
